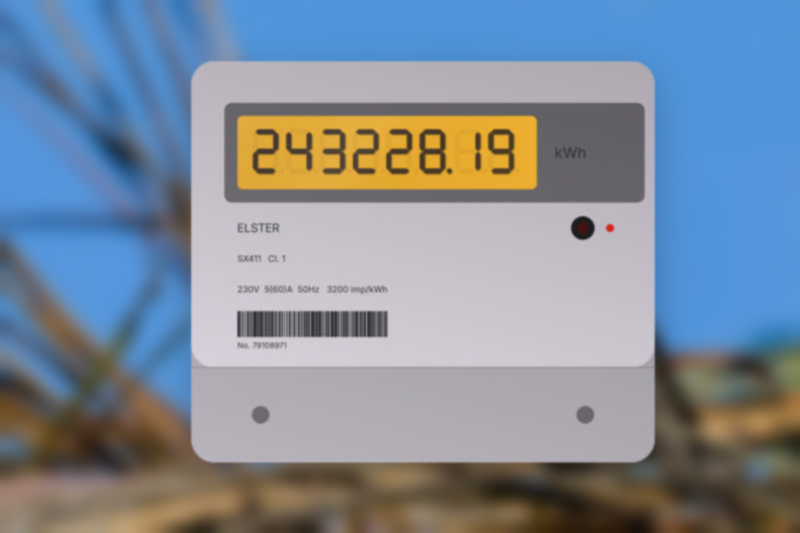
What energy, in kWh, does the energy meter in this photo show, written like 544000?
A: 243228.19
